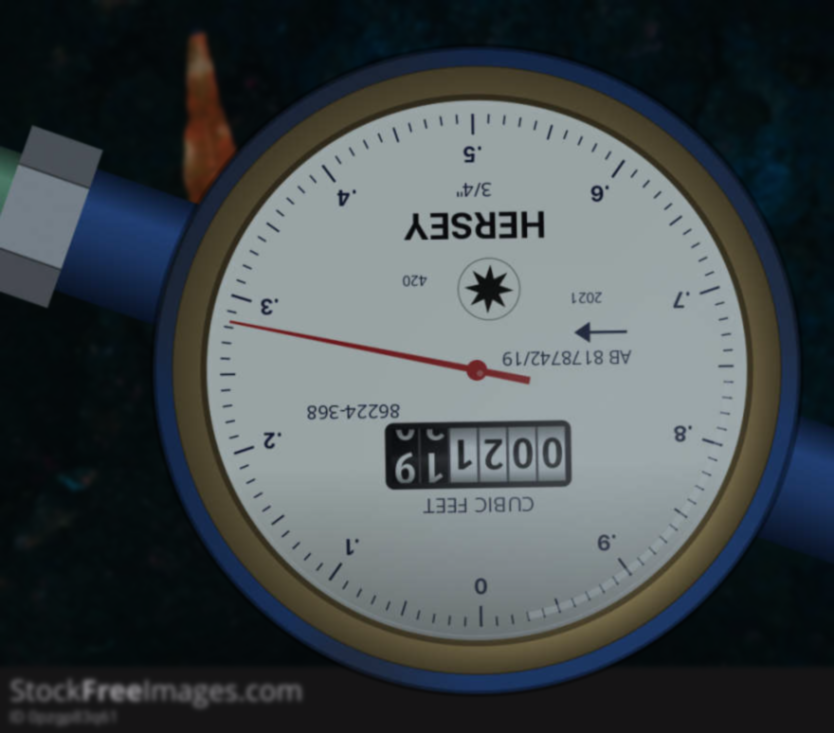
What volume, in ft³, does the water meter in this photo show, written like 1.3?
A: 2119.28
